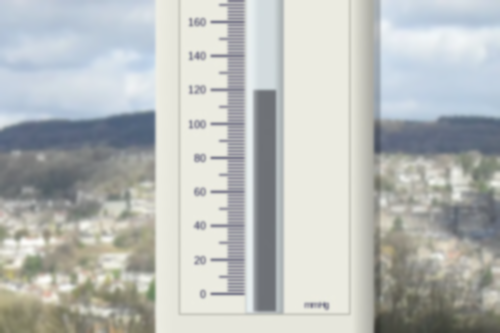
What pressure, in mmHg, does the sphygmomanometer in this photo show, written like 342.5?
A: 120
